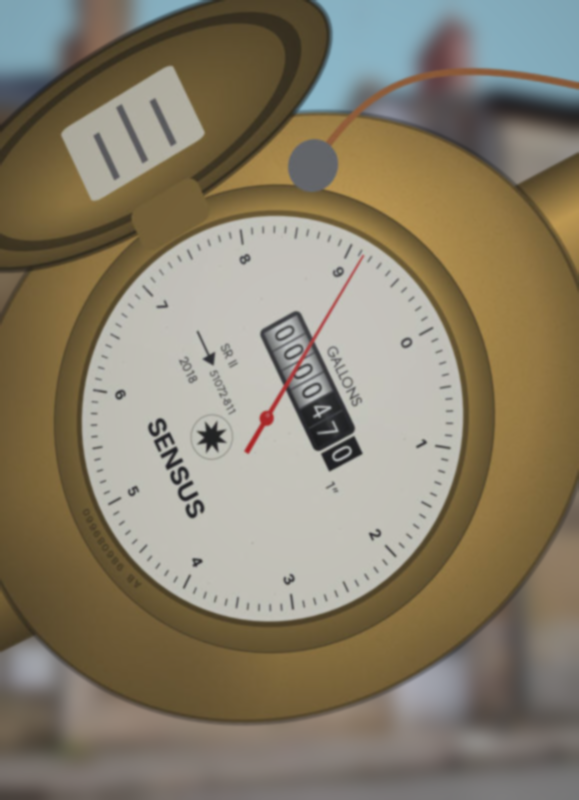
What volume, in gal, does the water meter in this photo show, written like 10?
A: 469.1
